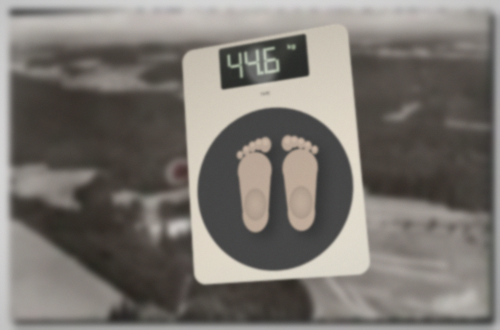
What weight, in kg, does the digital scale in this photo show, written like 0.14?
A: 44.6
